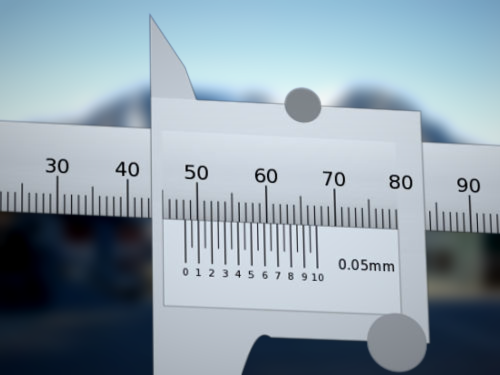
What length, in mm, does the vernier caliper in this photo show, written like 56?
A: 48.2
